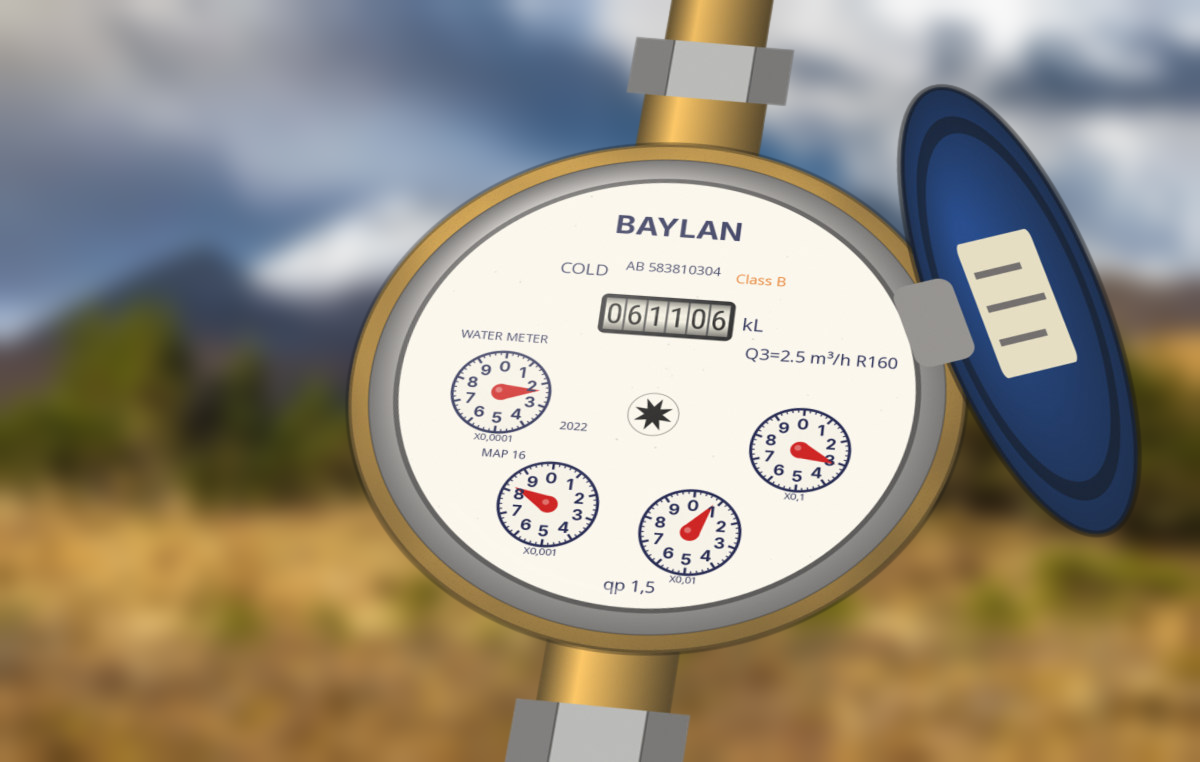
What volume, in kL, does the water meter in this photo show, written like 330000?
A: 61106.3082
